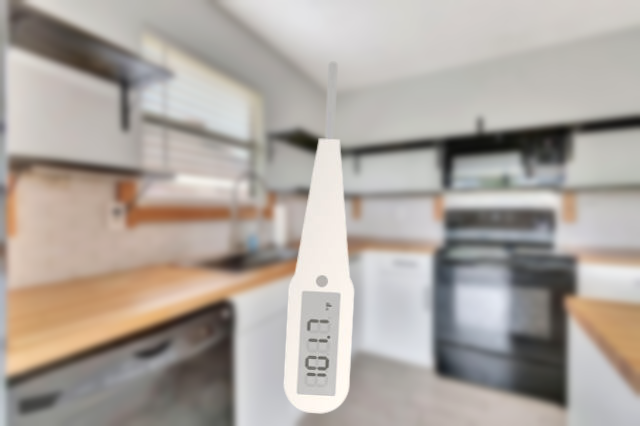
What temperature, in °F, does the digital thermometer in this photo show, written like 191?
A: 101.7
